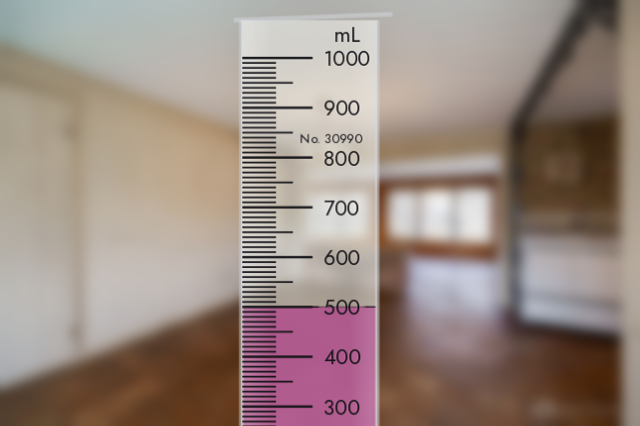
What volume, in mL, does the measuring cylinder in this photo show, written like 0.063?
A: 500
